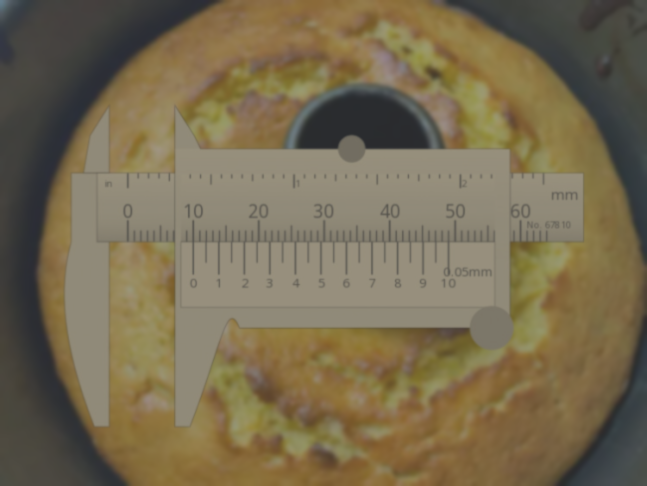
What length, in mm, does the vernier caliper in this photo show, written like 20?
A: 10.0
